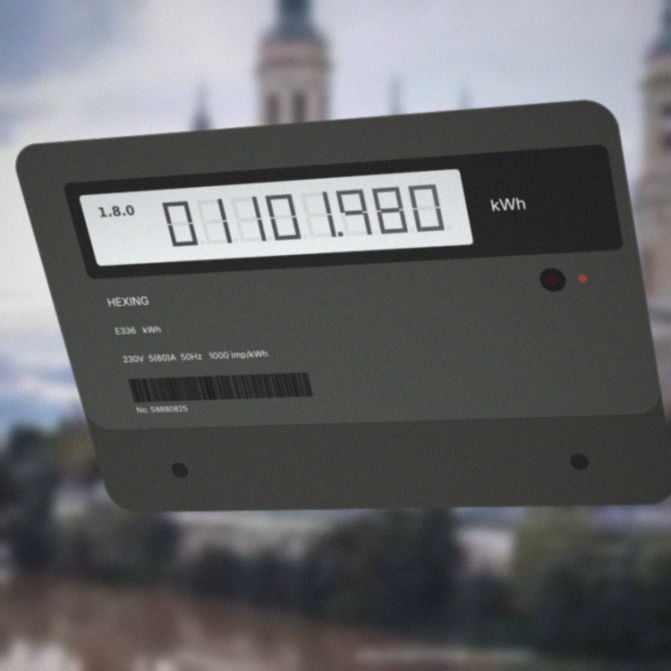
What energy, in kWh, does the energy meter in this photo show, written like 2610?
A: 1101.980
